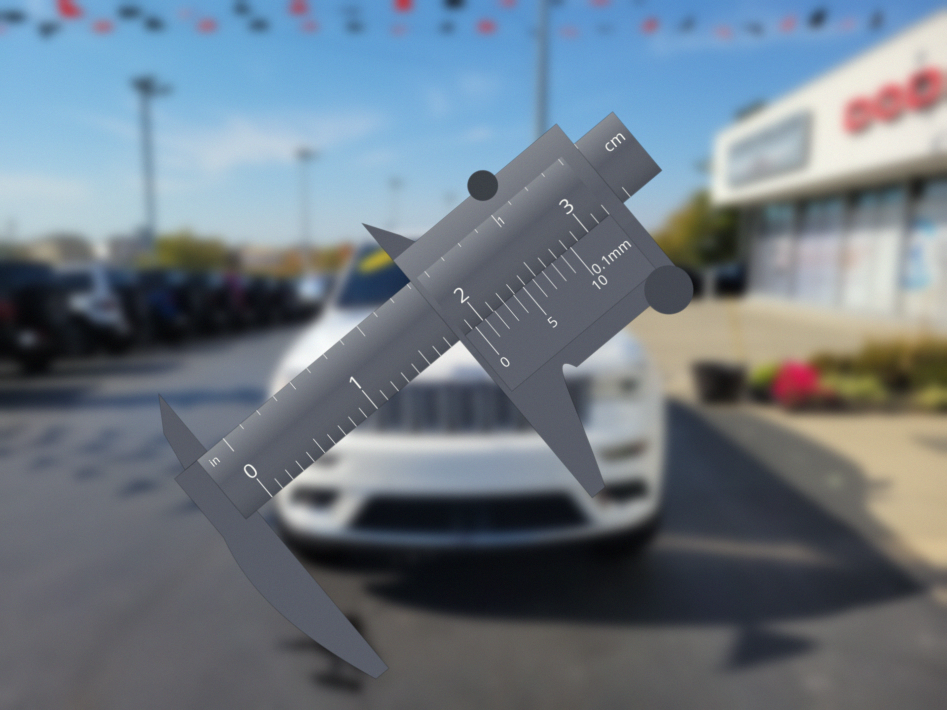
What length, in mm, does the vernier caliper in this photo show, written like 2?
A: 19.3
